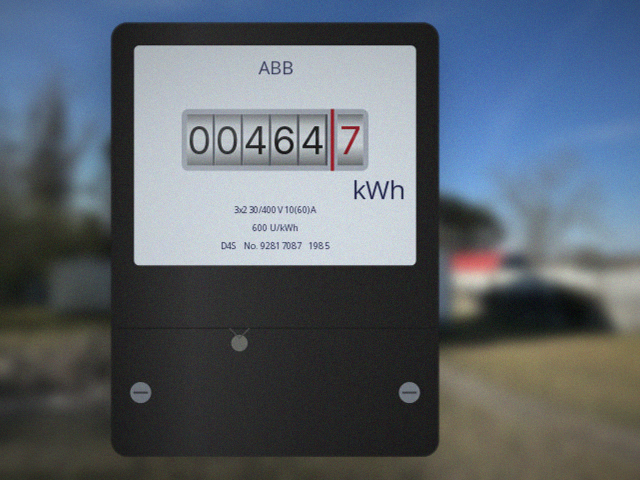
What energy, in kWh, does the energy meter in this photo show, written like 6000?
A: 464.7
